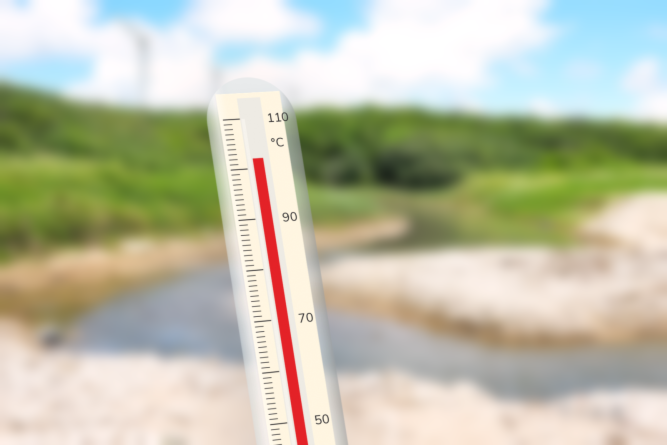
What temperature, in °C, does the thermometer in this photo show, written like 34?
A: 102
